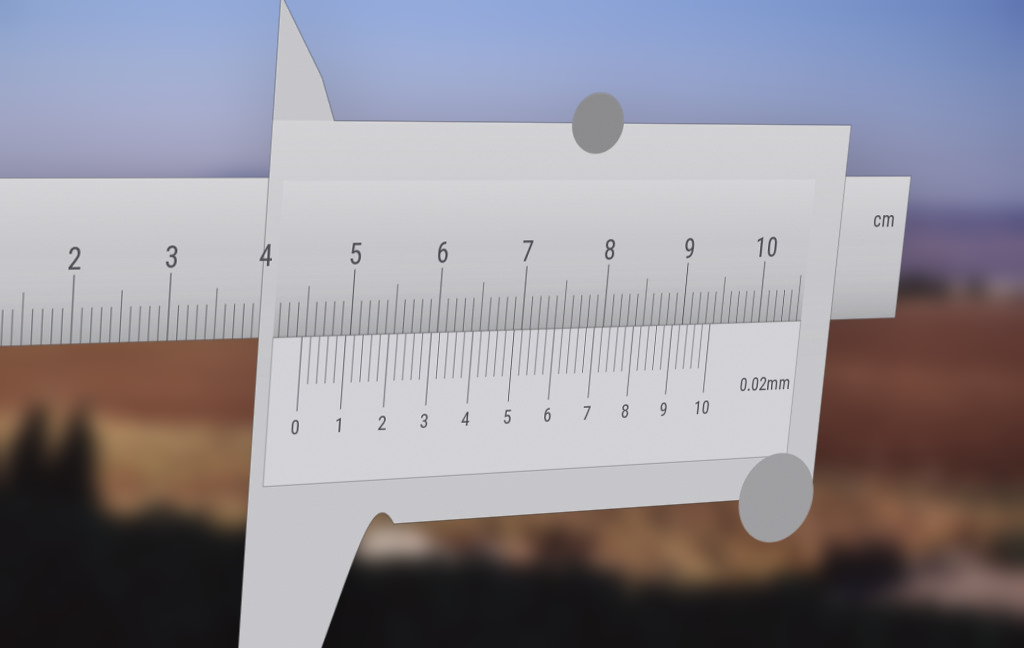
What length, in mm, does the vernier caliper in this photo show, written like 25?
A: 44.6
